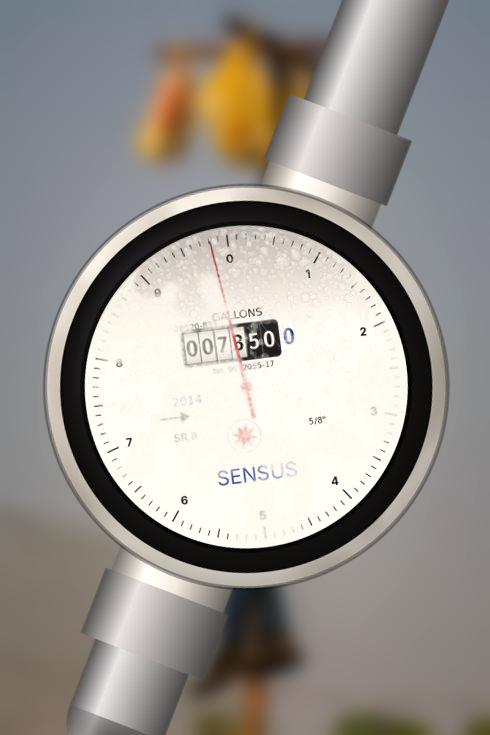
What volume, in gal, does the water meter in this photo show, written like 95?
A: 73499.8
